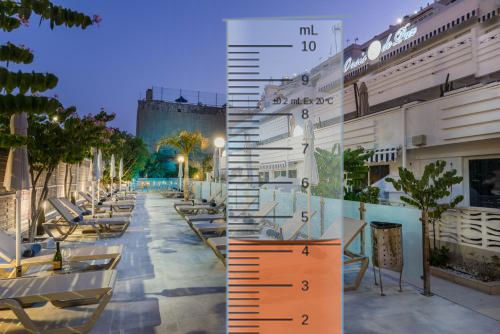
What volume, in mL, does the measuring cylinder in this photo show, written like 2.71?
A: 4.2
